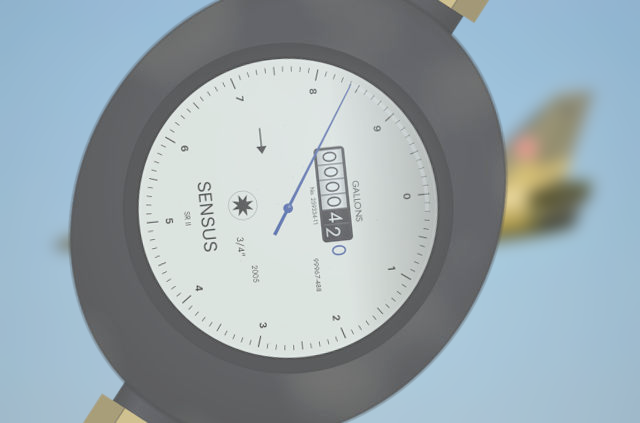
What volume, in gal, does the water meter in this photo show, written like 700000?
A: 418.4
